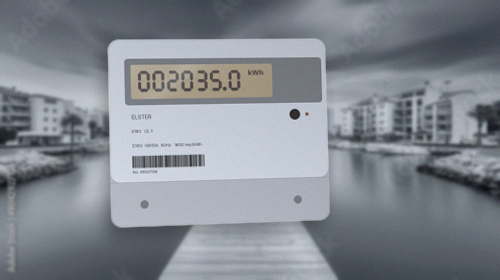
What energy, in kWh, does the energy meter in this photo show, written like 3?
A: 2035.0
